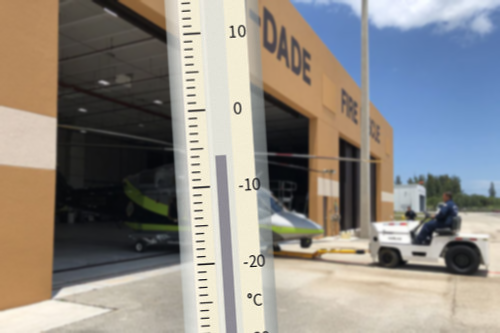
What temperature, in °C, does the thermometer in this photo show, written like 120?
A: -6
